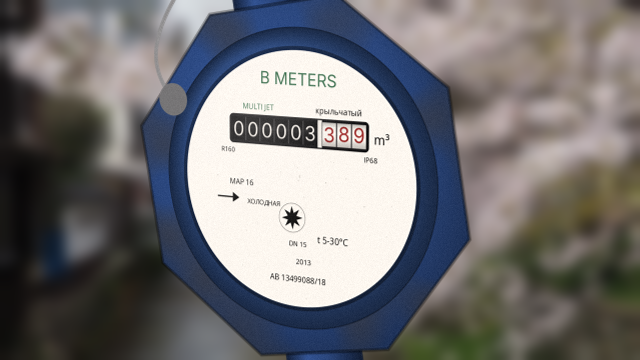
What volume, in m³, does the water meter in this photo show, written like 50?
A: 3.389
